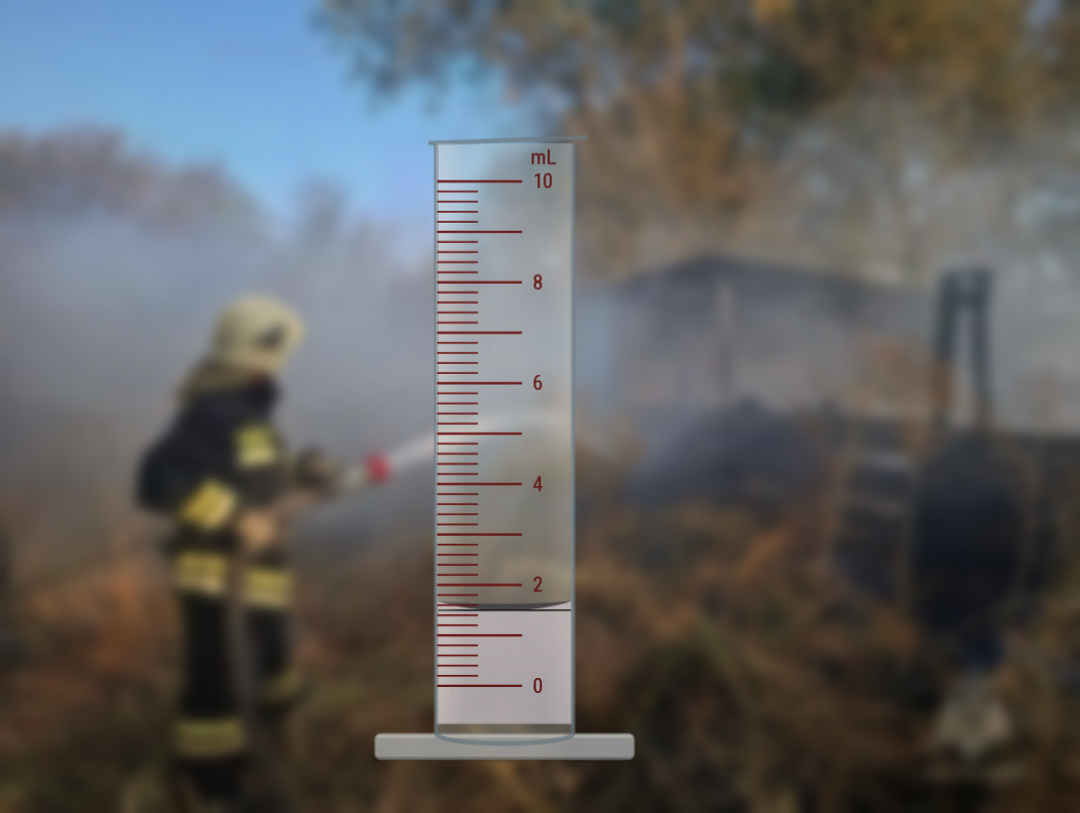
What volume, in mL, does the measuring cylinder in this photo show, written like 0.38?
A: 1.5
